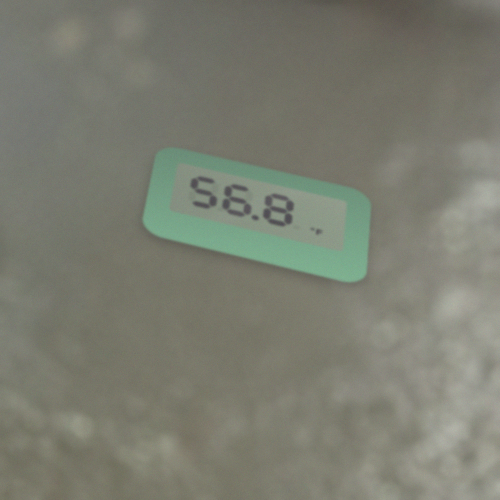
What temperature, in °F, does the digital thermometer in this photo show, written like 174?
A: 56.8
